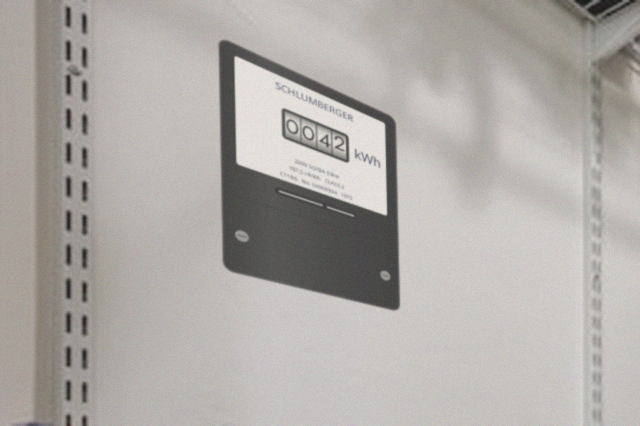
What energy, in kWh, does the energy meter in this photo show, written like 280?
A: 42
